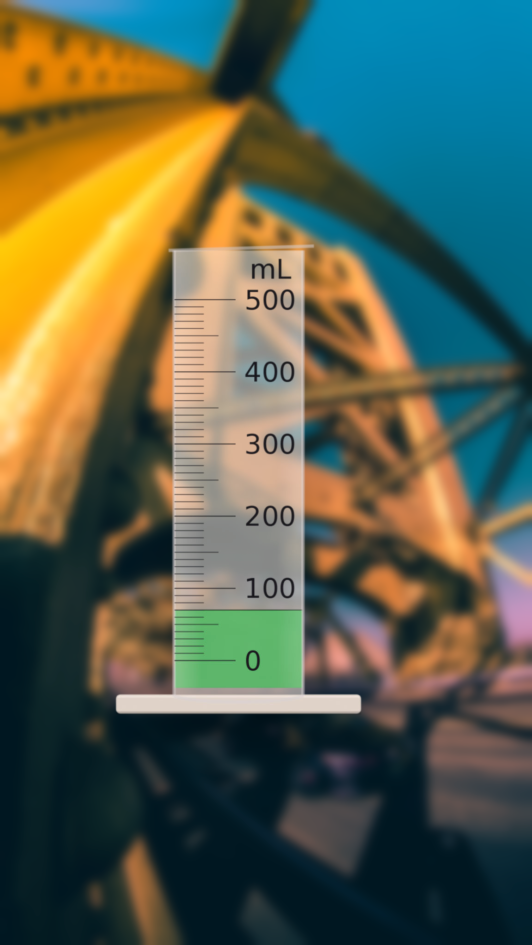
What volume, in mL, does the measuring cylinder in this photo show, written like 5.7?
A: 70
